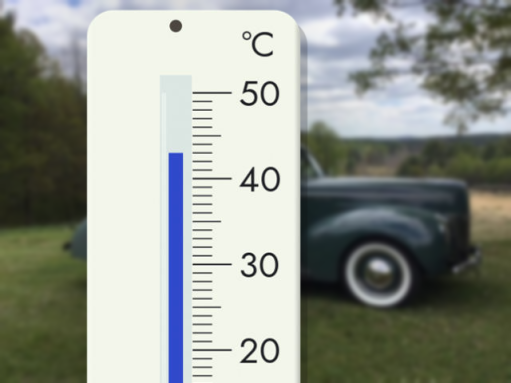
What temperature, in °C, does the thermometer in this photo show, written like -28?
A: 43
